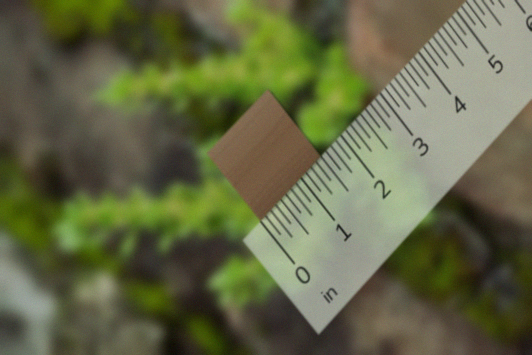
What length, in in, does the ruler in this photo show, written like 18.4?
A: 1.5
